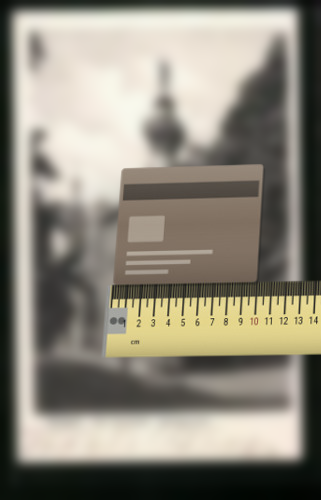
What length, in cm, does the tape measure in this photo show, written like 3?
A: 10
